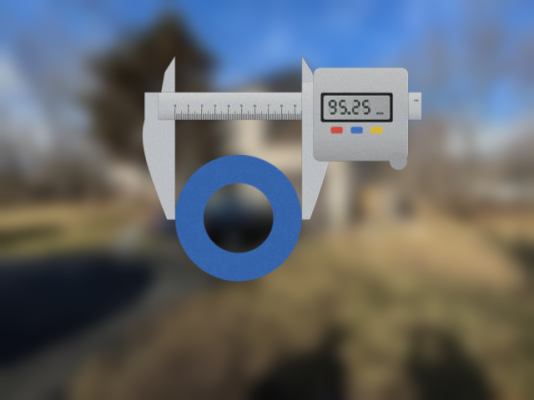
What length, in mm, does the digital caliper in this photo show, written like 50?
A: 95.25
